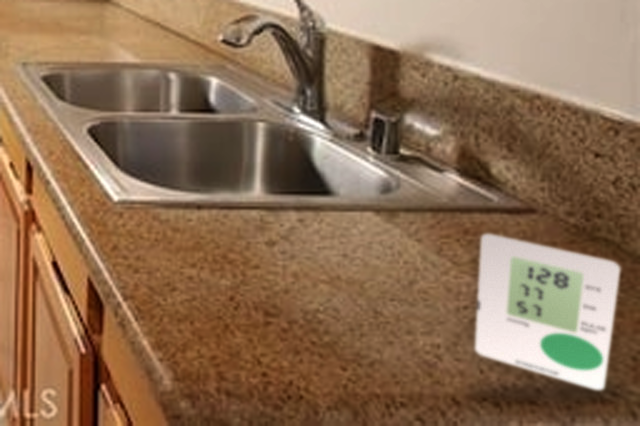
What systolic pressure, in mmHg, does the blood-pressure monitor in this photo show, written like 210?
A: 128
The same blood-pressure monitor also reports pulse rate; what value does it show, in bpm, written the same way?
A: 57
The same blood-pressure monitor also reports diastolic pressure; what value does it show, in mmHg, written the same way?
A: 77
